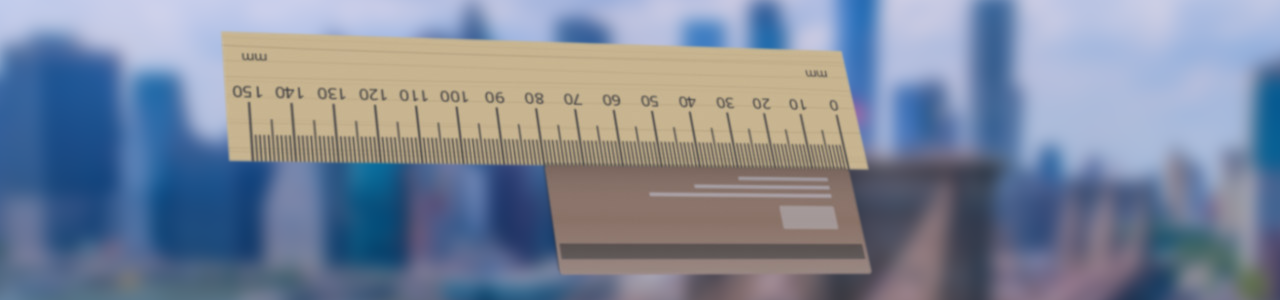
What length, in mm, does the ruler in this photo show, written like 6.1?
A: 80
